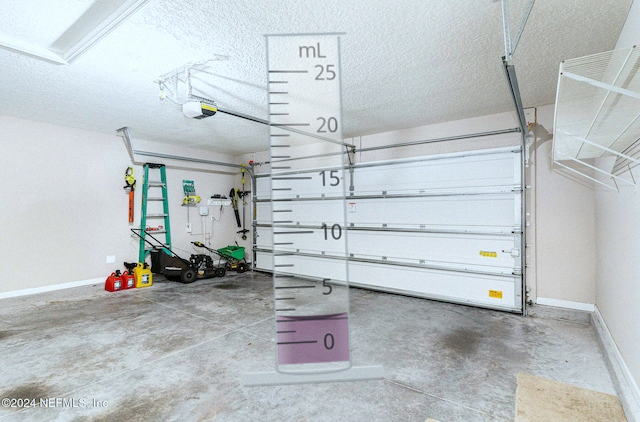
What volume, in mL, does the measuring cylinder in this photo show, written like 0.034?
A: 2
